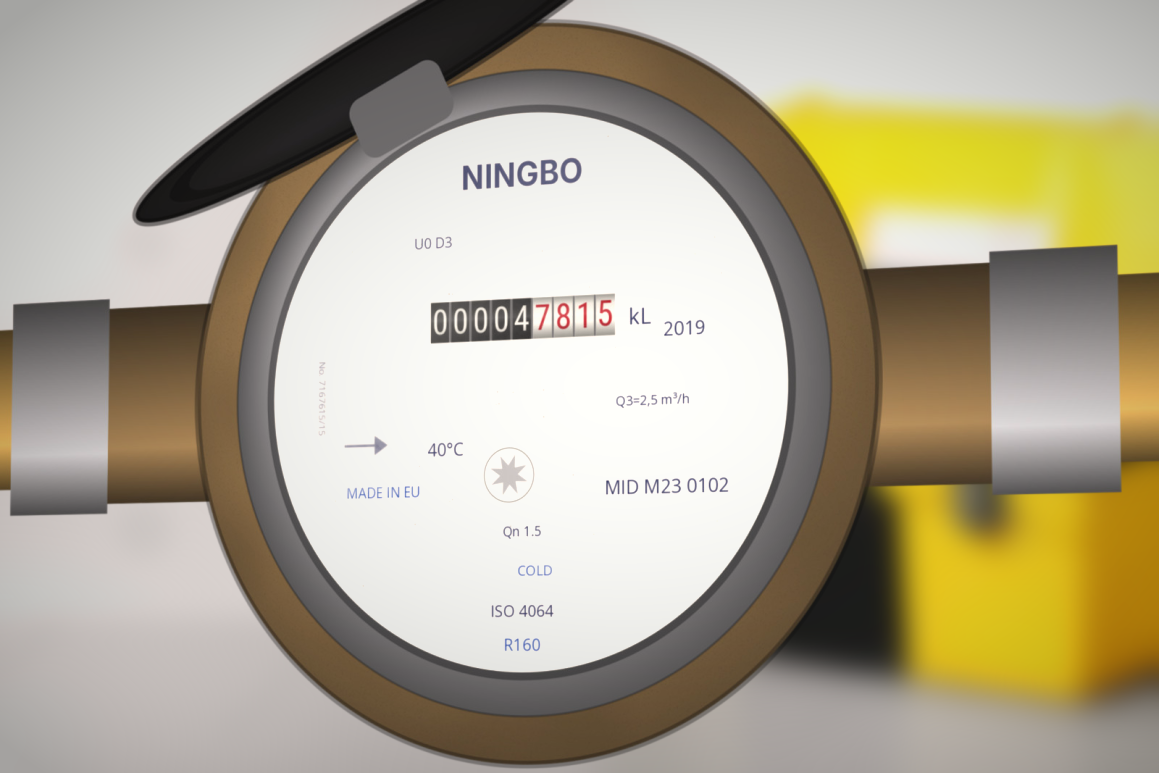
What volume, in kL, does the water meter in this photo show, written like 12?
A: 4.7815
